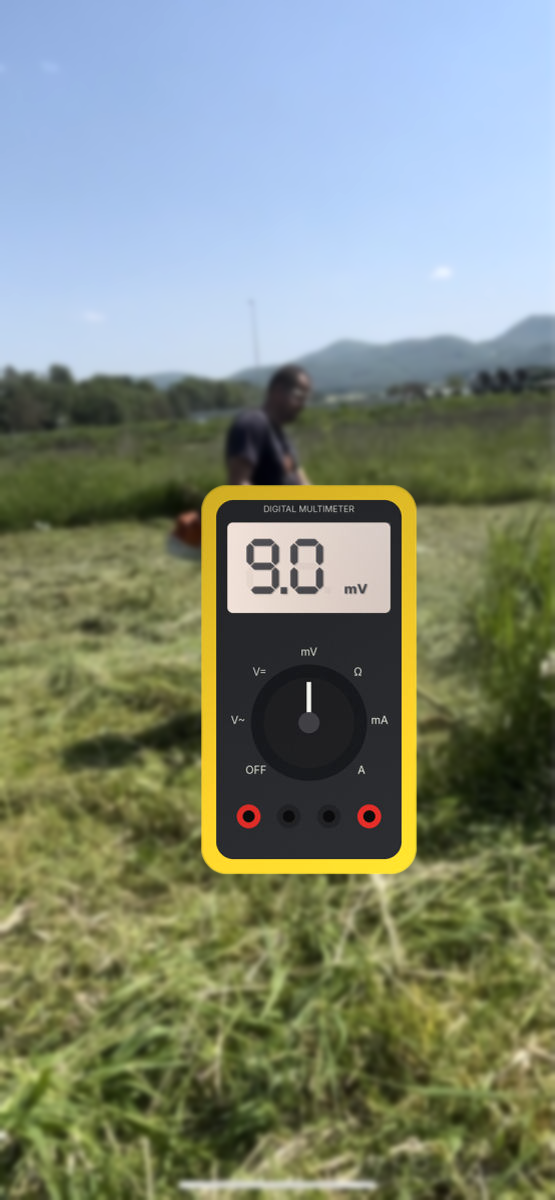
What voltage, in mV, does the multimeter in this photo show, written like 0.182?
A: 9.0
